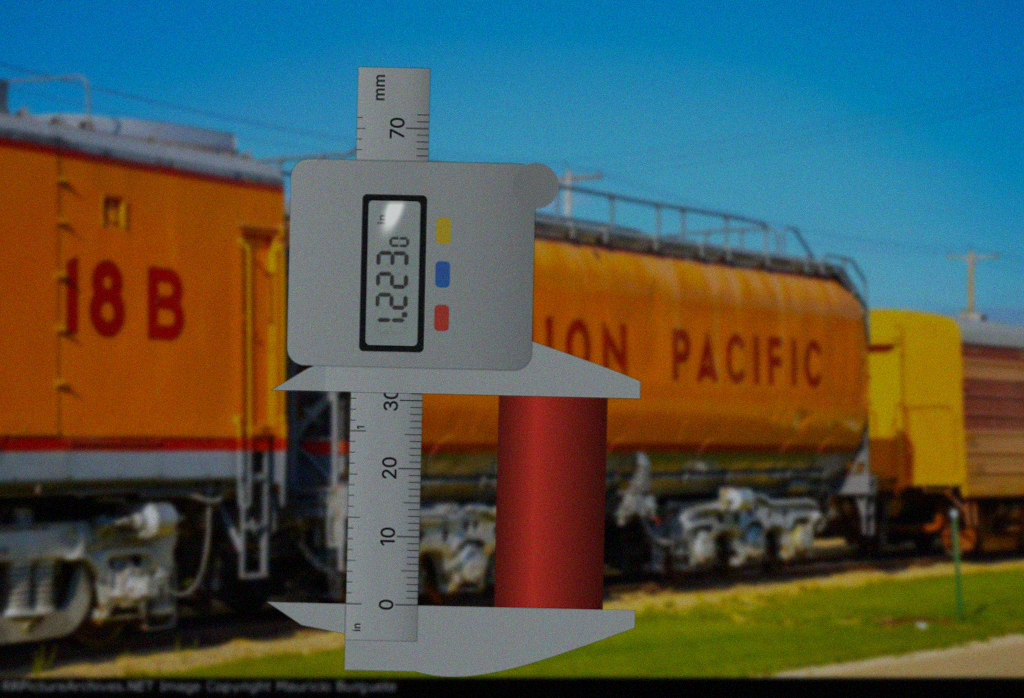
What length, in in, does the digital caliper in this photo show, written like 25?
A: 1.2230
